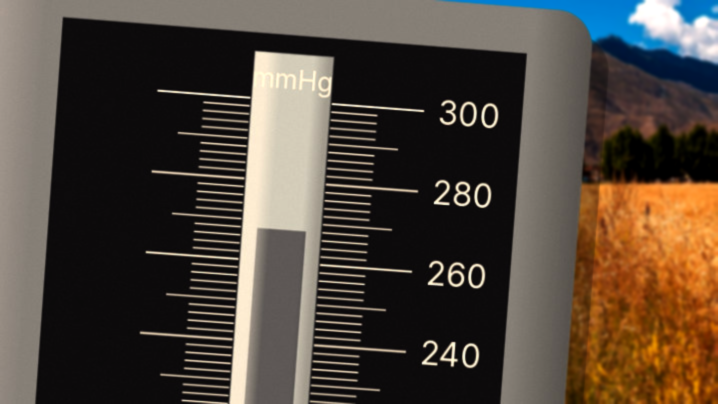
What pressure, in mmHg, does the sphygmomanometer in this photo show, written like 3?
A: 268
